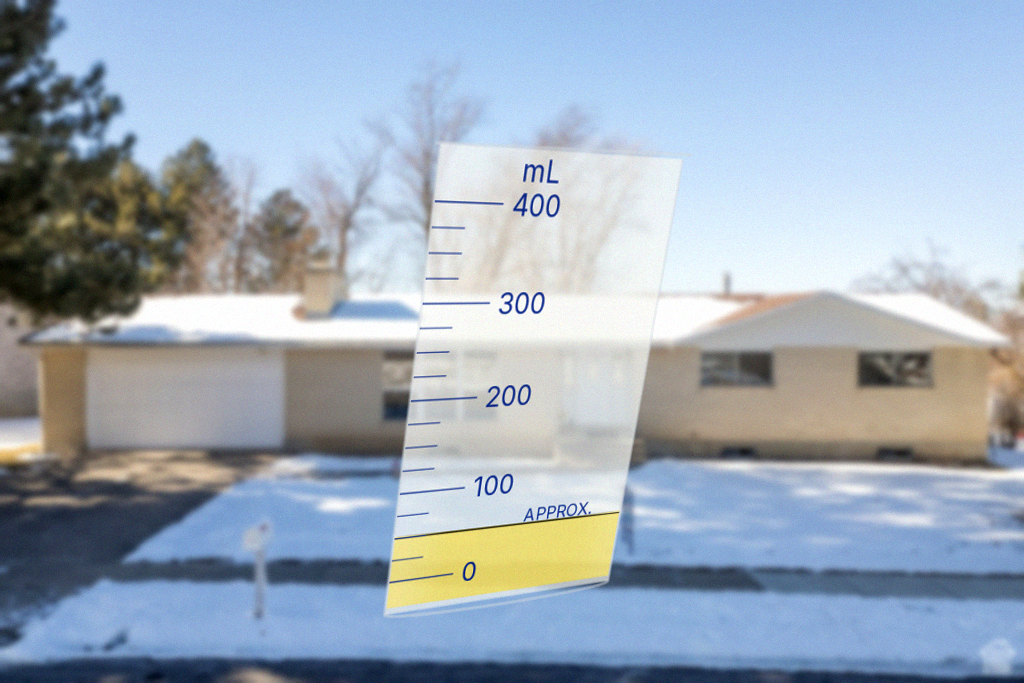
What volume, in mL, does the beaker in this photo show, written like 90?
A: 50
